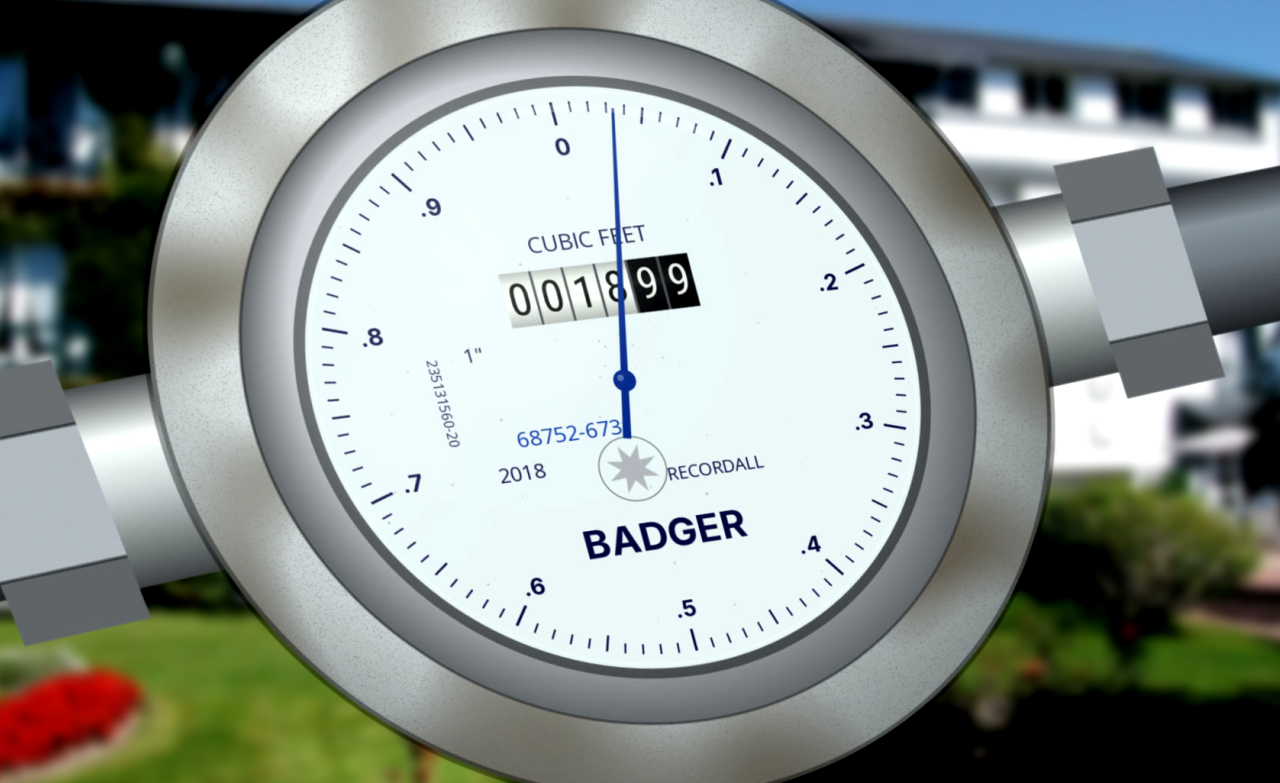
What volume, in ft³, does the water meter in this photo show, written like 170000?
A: 1899.03
